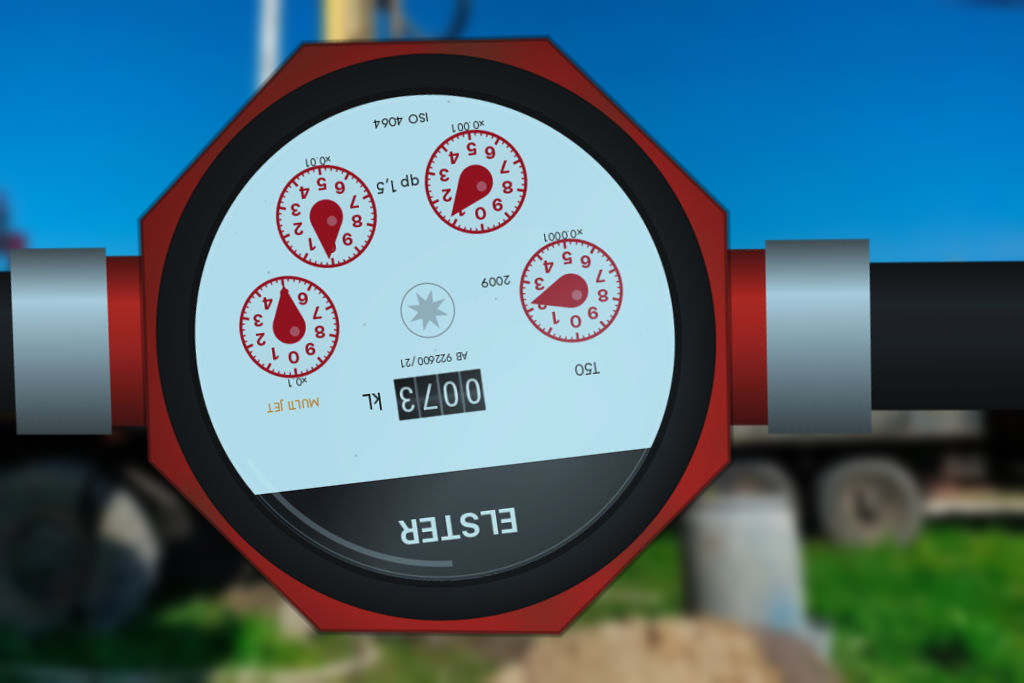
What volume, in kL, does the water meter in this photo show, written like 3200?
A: 73.5012
